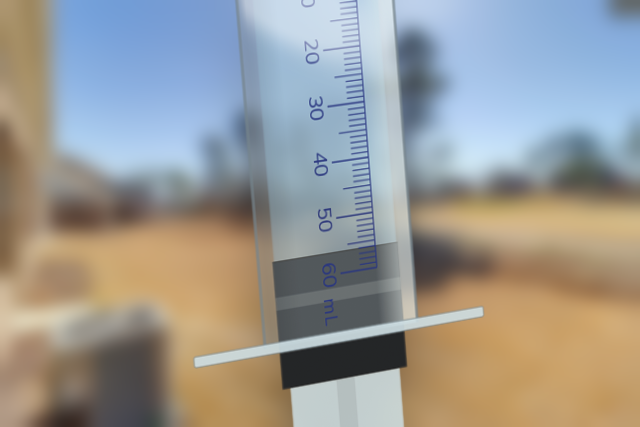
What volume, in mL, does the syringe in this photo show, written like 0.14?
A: 56
